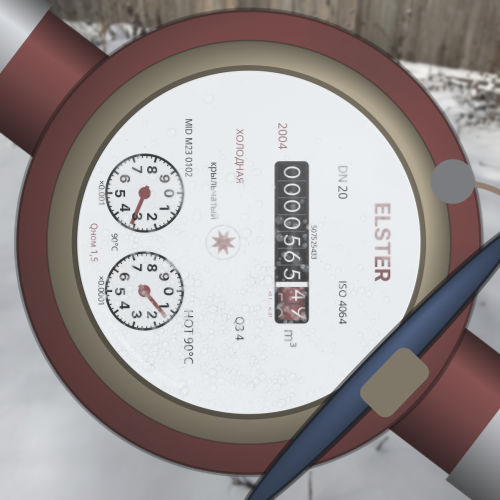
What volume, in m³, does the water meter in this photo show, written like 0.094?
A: 565.4931
